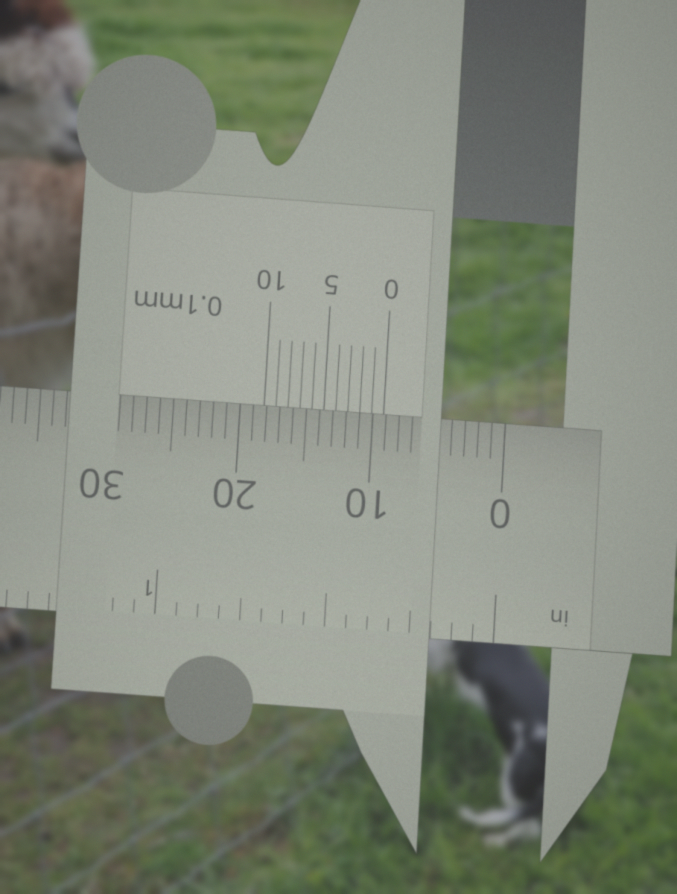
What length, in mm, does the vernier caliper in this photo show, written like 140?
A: 9.2
